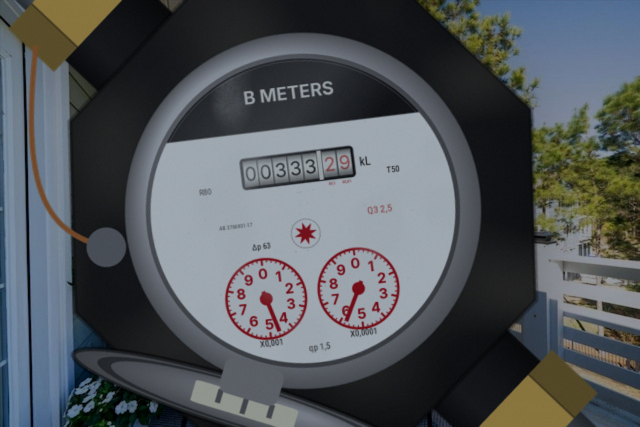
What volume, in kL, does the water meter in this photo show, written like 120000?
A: 333.2945
